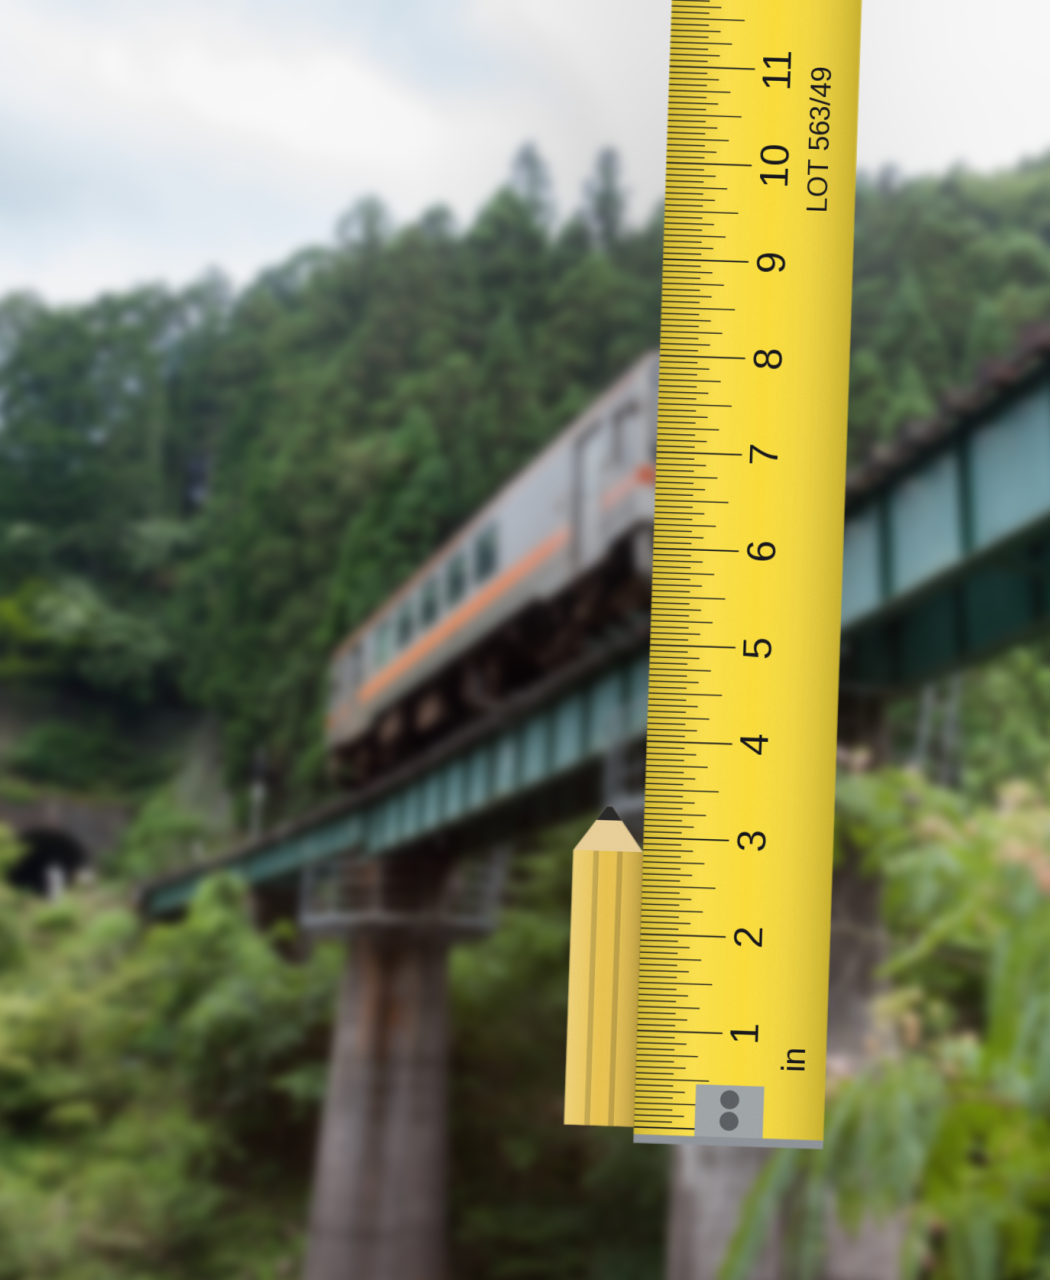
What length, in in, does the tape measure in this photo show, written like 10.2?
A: 3.3125
